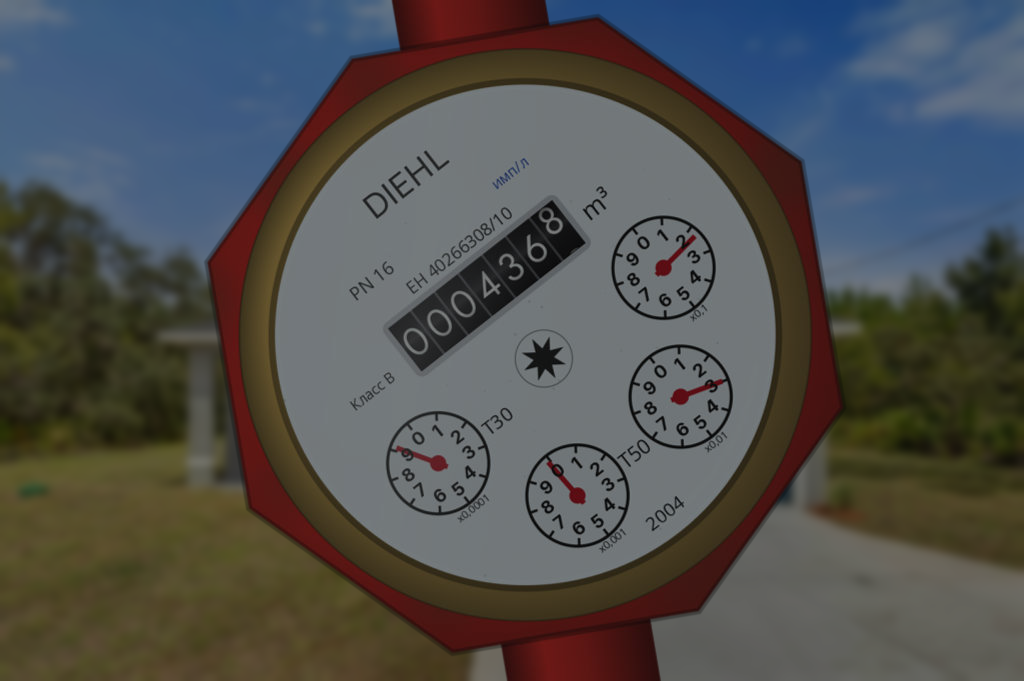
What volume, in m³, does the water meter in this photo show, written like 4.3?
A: 4368.2299
